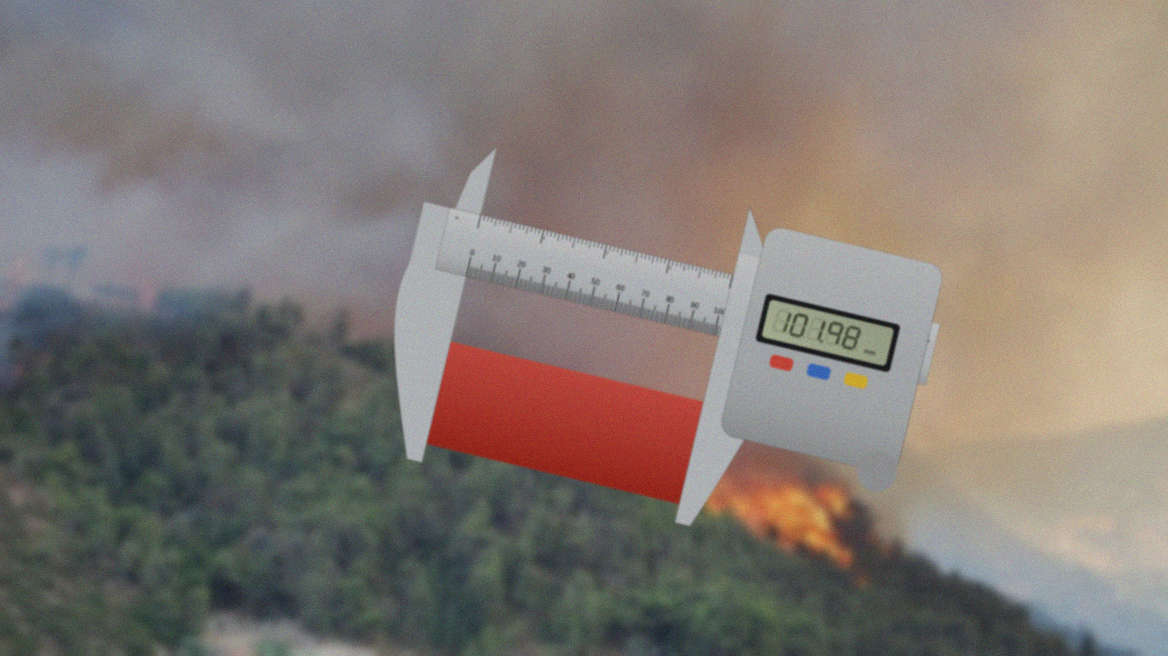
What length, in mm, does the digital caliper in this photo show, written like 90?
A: 101.98
